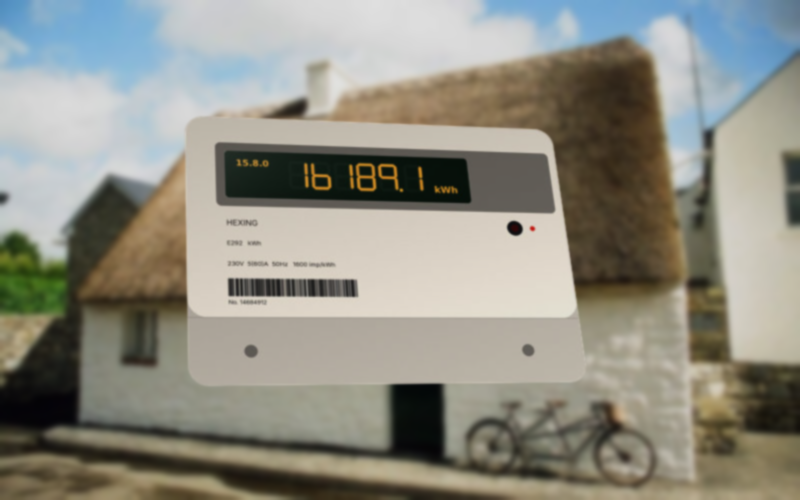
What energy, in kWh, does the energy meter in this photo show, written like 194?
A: 16189.1
